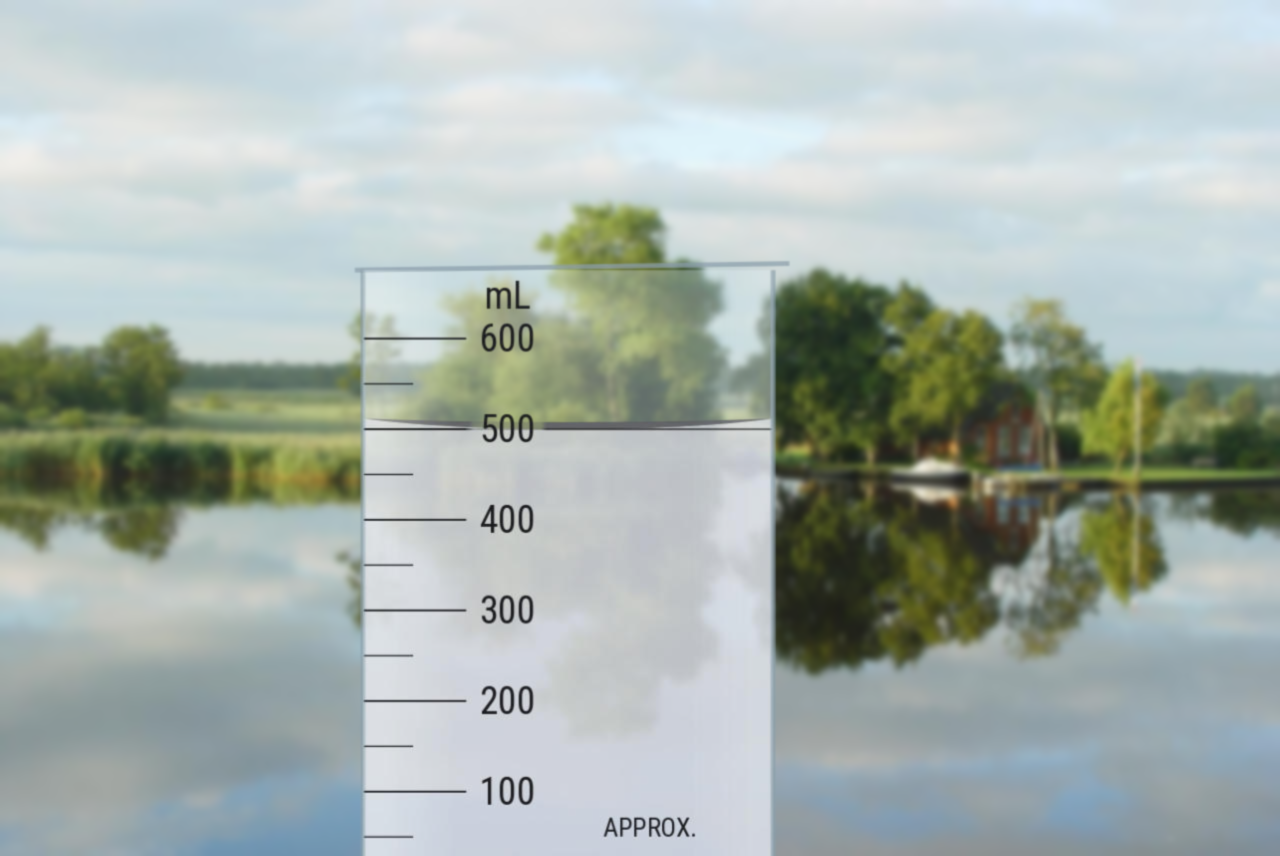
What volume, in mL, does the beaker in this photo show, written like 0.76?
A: 500
